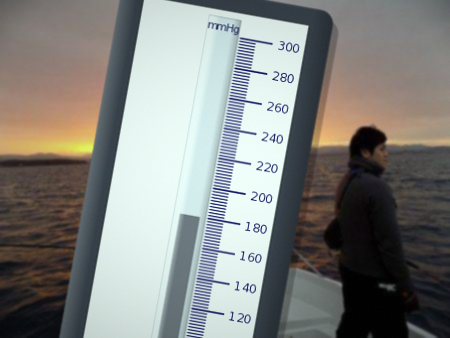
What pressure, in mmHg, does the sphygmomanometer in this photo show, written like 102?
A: 180
